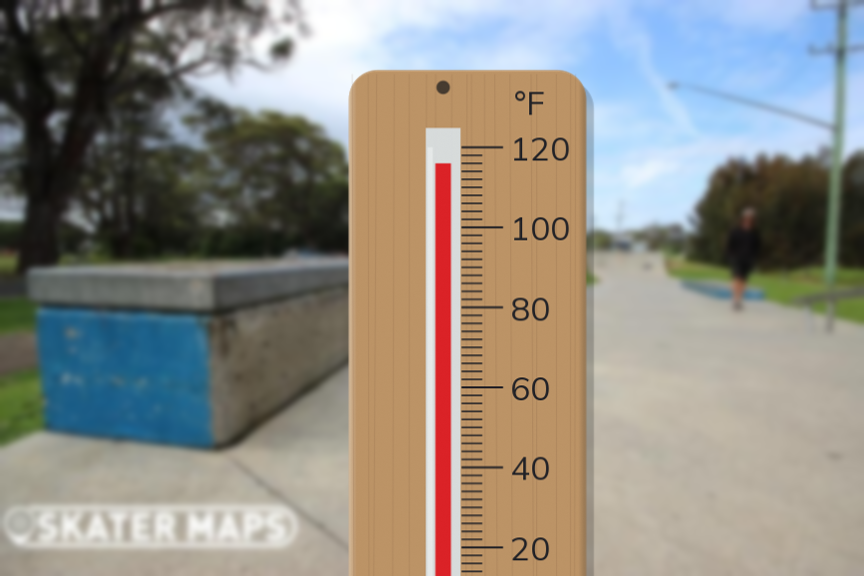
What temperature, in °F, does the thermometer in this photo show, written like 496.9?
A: 116
